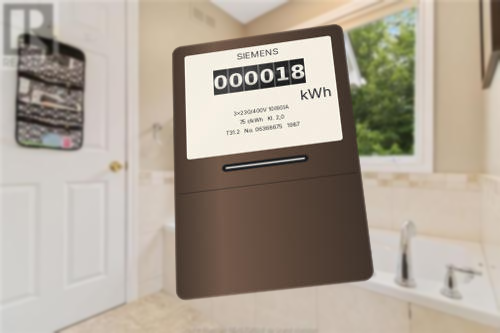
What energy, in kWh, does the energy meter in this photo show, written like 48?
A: 18
